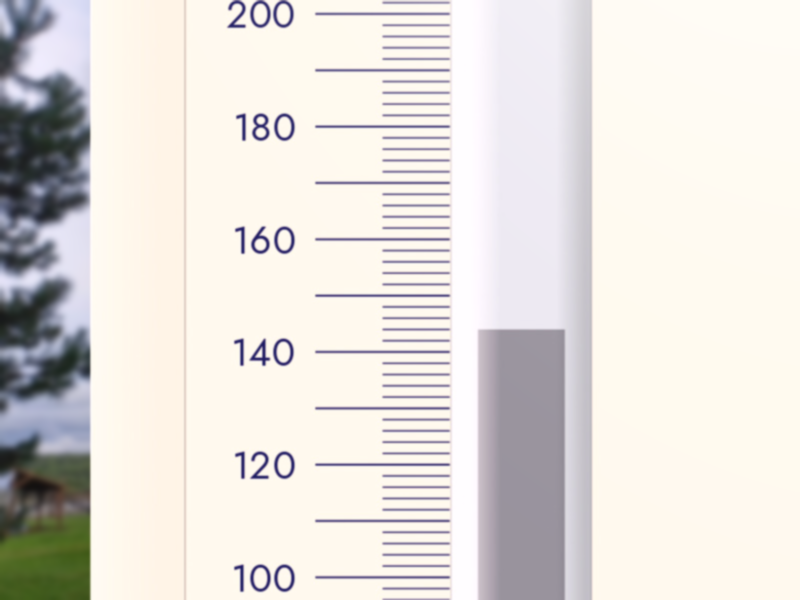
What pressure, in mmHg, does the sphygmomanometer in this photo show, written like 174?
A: 144
